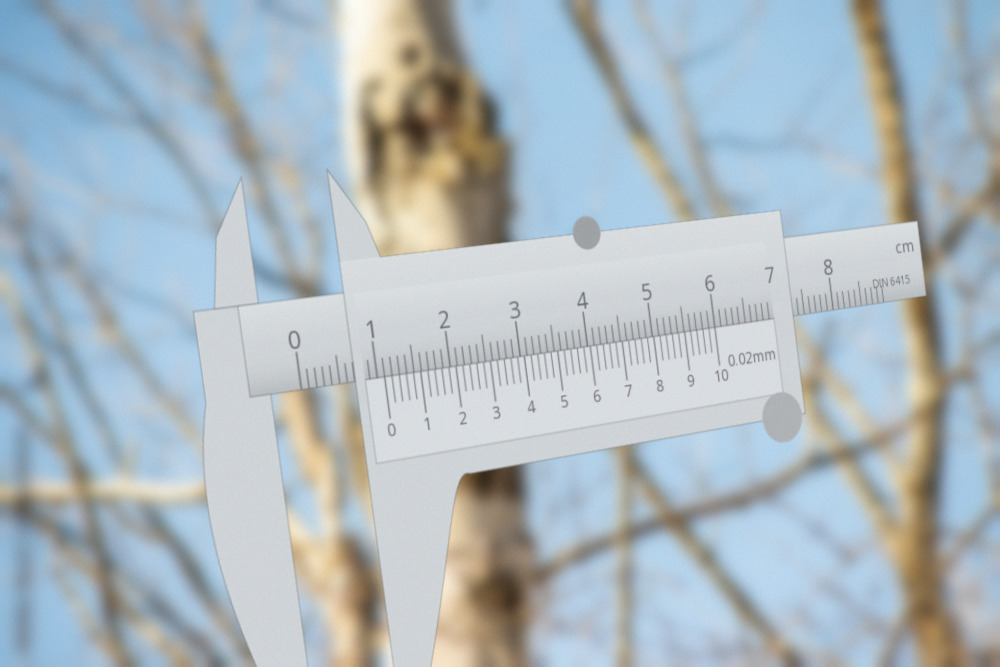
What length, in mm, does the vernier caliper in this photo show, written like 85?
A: 11.0
